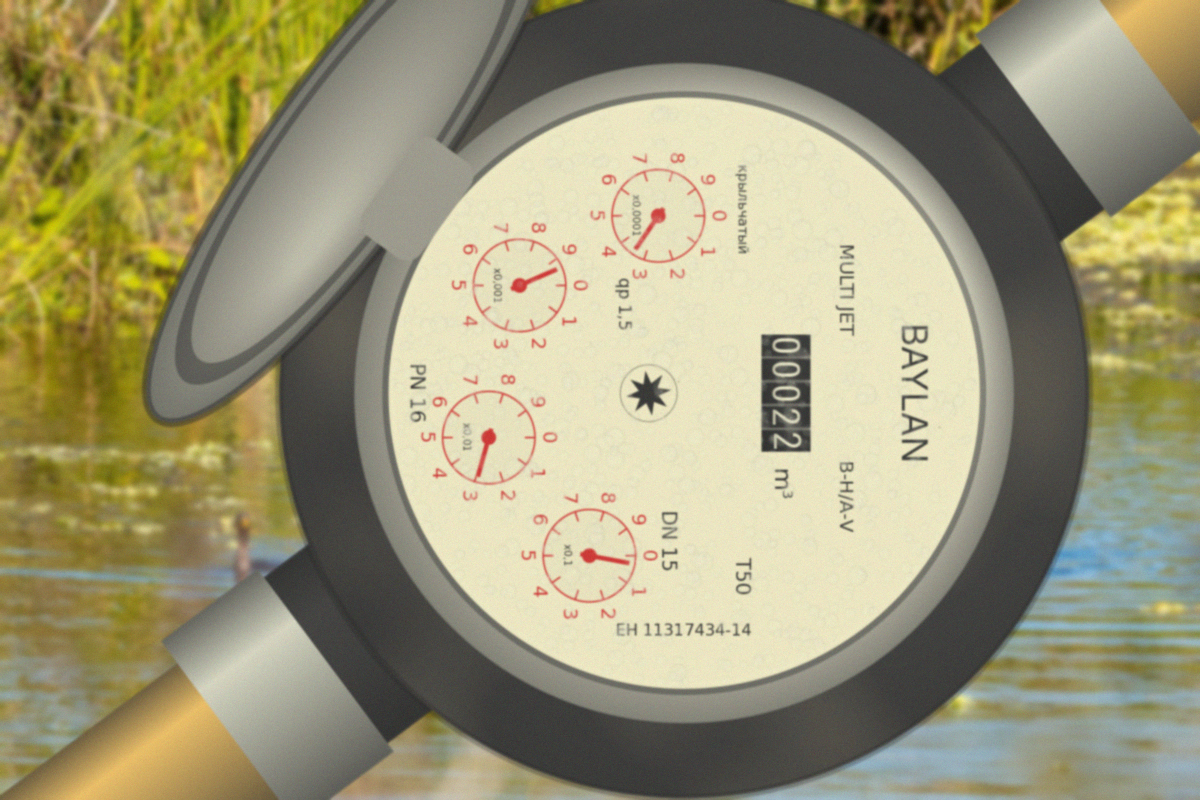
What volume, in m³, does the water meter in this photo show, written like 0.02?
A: 22.0293
